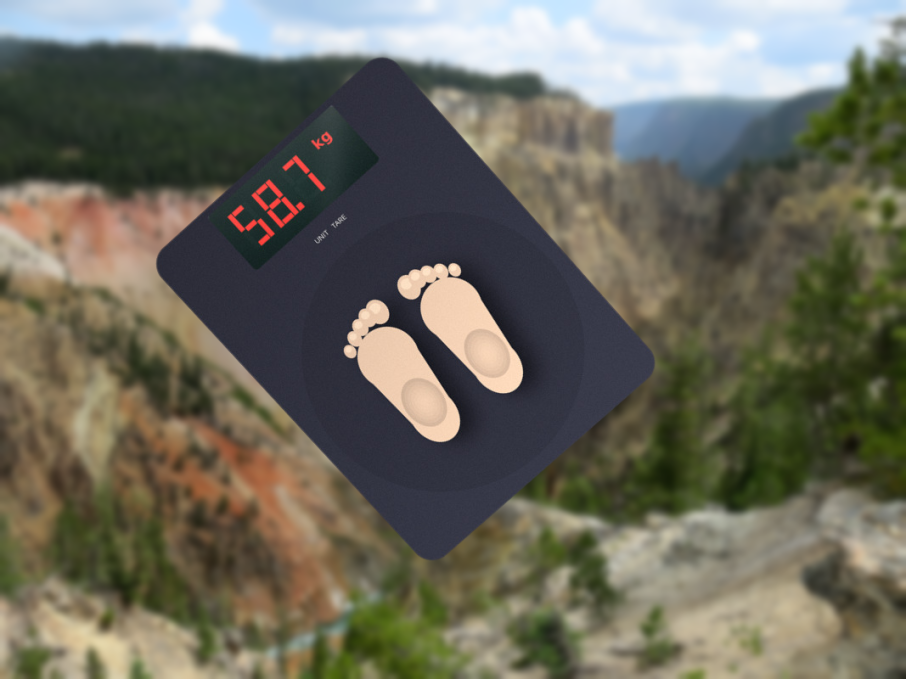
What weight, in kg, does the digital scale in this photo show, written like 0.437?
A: 58.7
